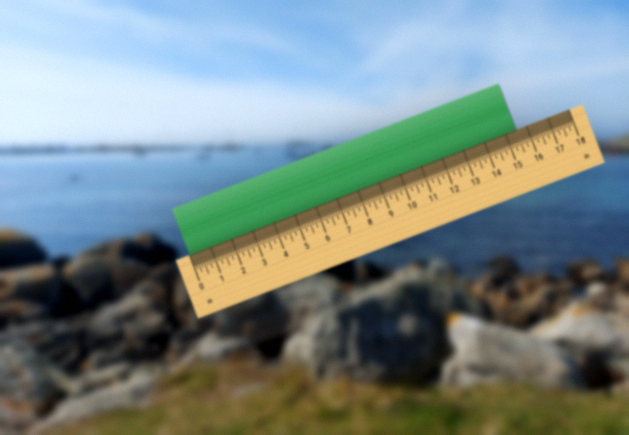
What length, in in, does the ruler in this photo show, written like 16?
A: 15.5
